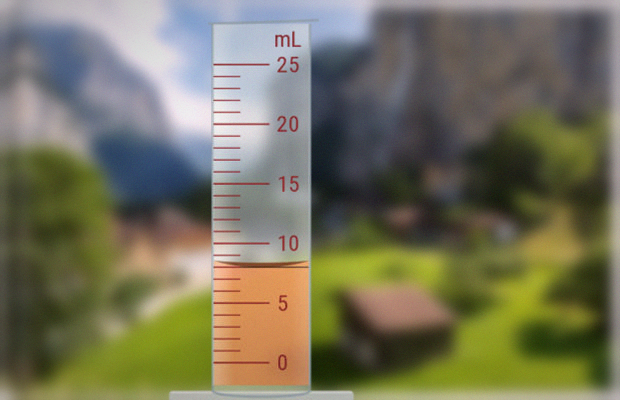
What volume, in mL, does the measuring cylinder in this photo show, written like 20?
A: 8
